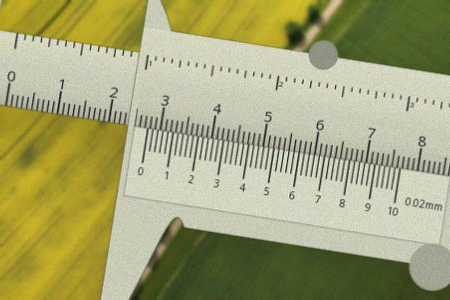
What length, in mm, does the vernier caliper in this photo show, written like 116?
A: 27.6
